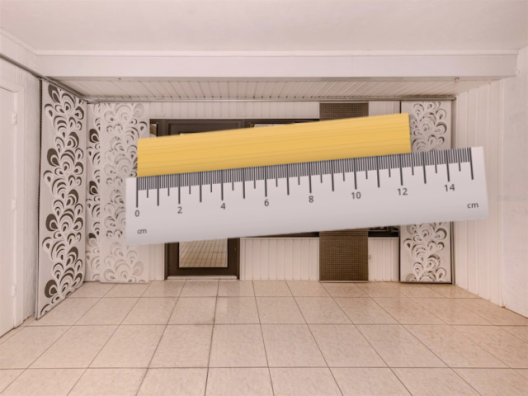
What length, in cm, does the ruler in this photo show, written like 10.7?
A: 12.5
